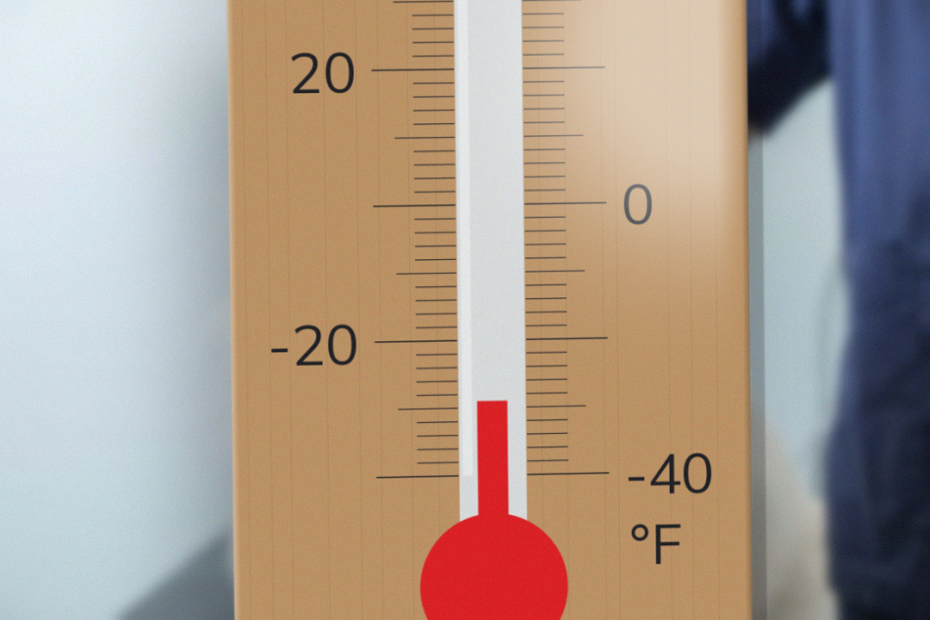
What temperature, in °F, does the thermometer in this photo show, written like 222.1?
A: -29
